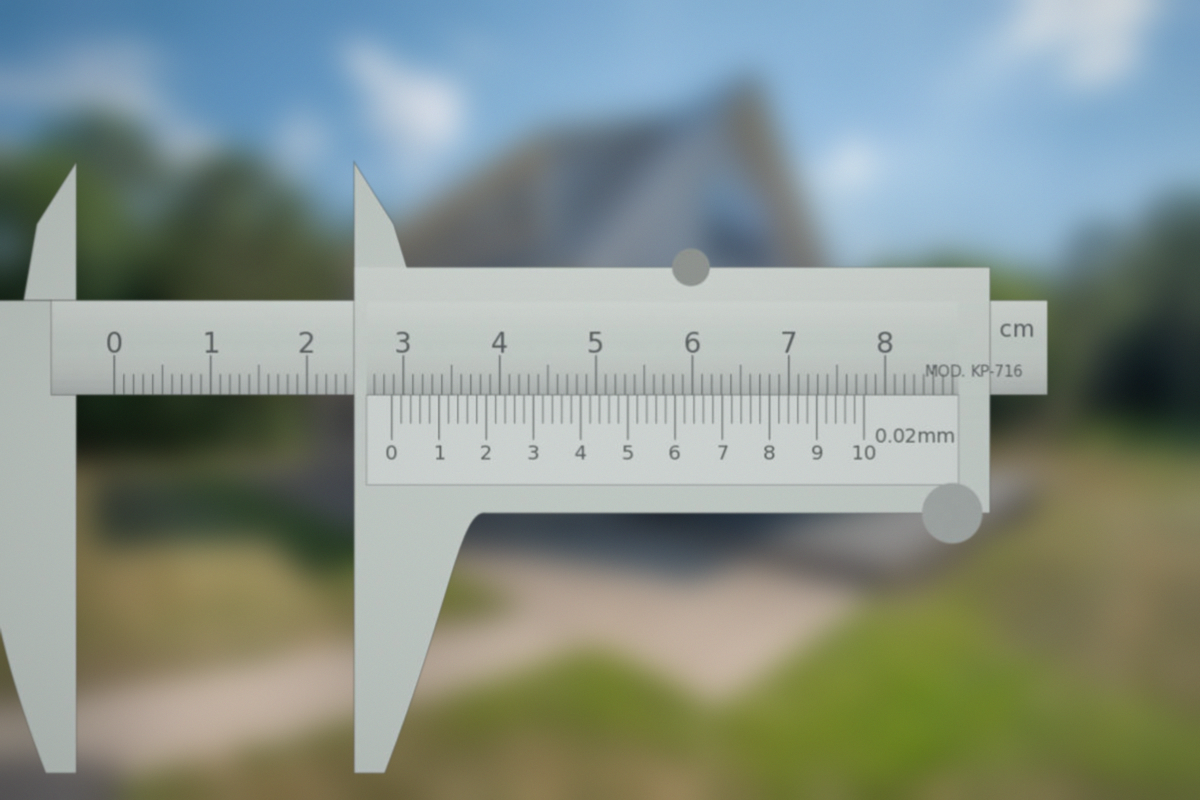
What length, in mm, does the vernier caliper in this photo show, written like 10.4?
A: 28.8
